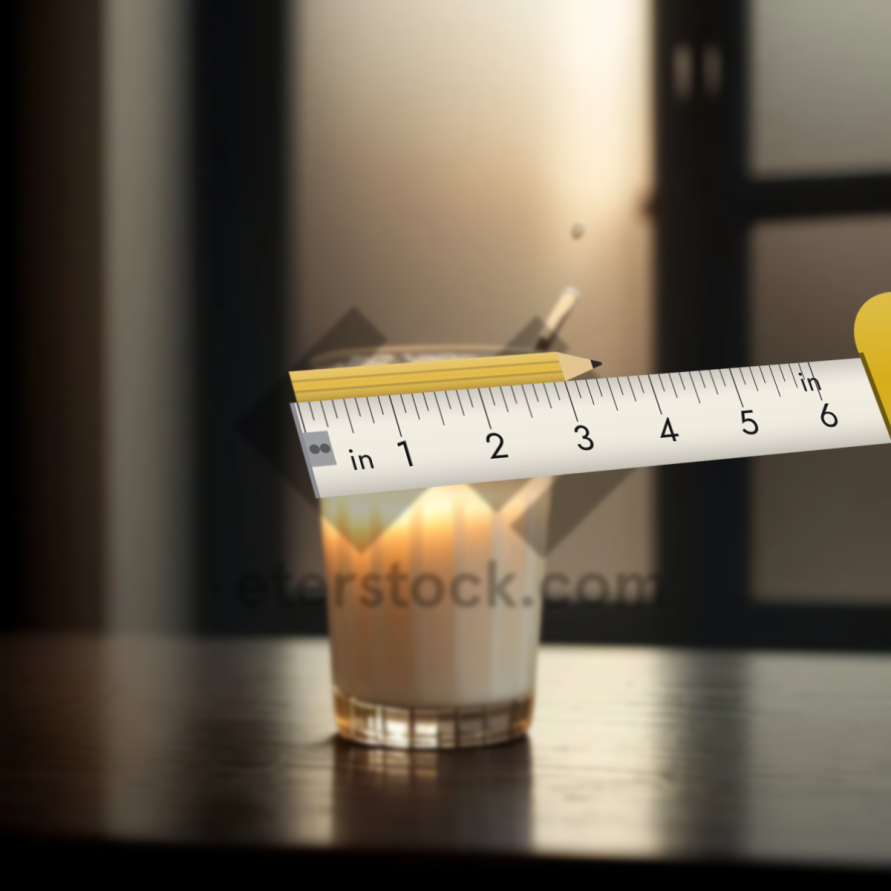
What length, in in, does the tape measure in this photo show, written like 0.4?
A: 3.5
